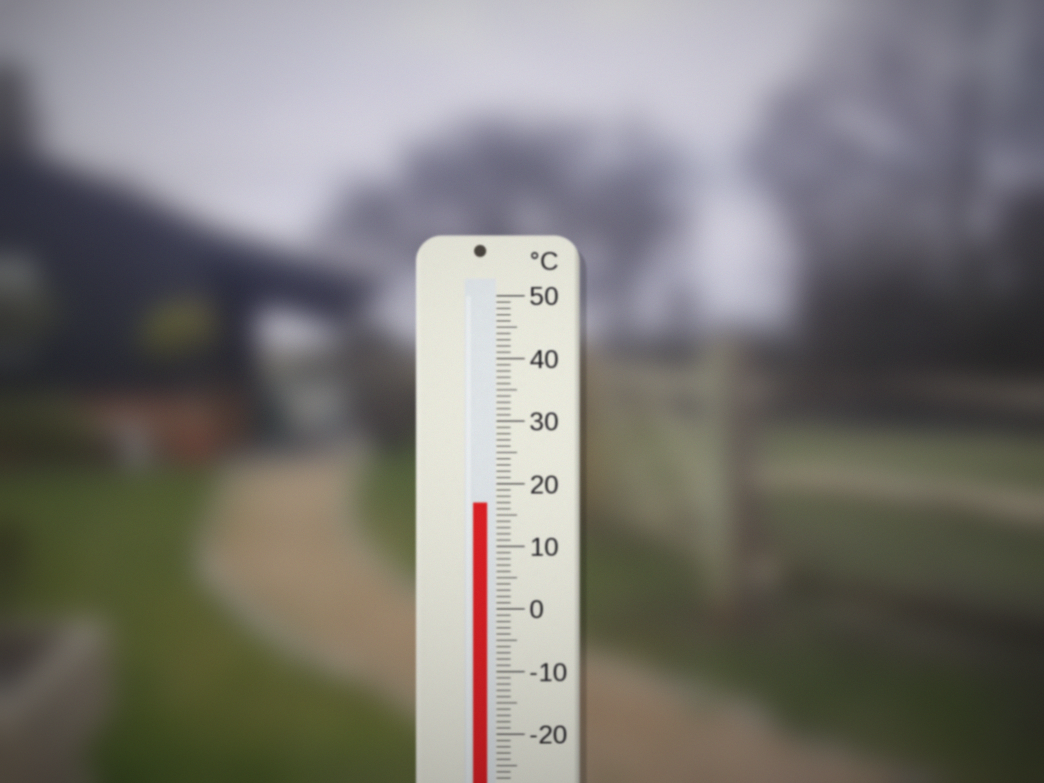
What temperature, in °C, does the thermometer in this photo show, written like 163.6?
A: 17
